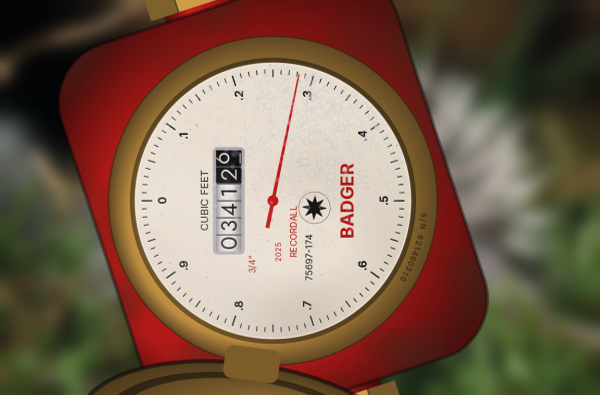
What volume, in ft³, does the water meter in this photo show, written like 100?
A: 34126.28
